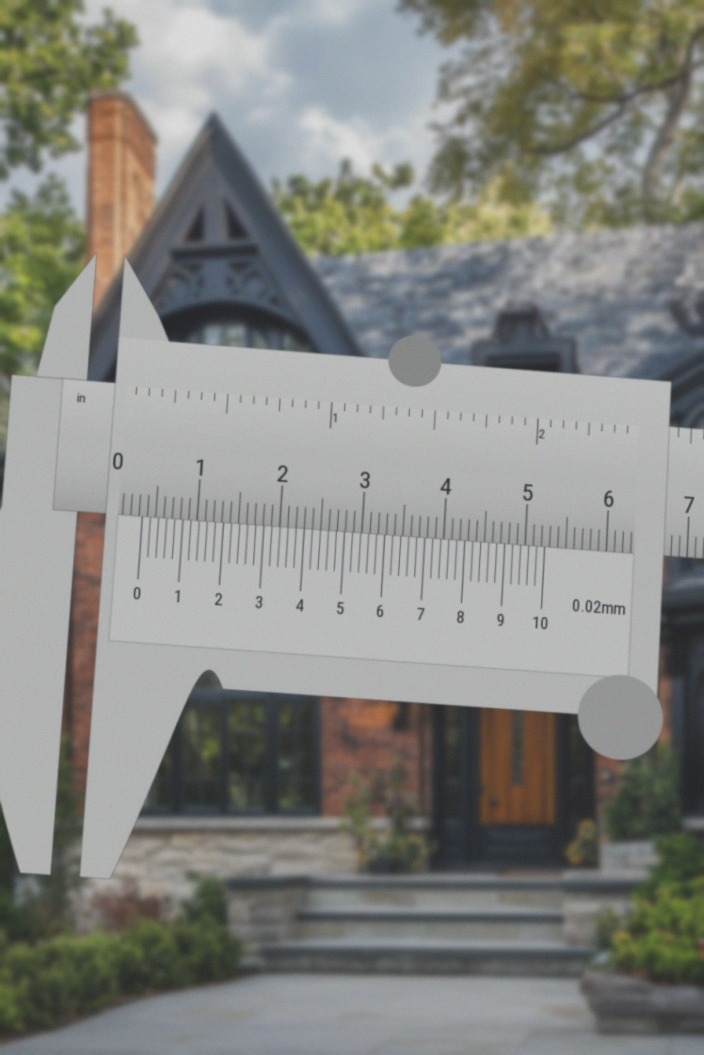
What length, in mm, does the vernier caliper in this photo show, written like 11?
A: 3.4
